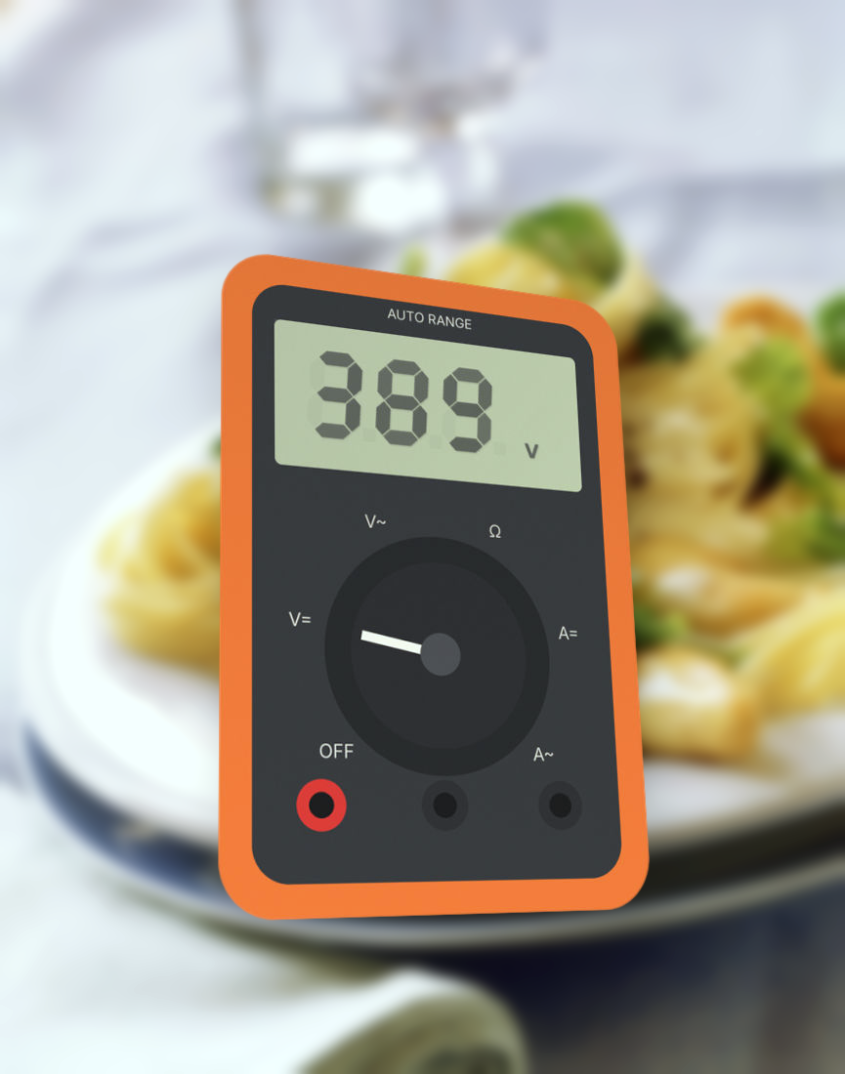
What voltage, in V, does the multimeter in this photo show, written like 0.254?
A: 389
